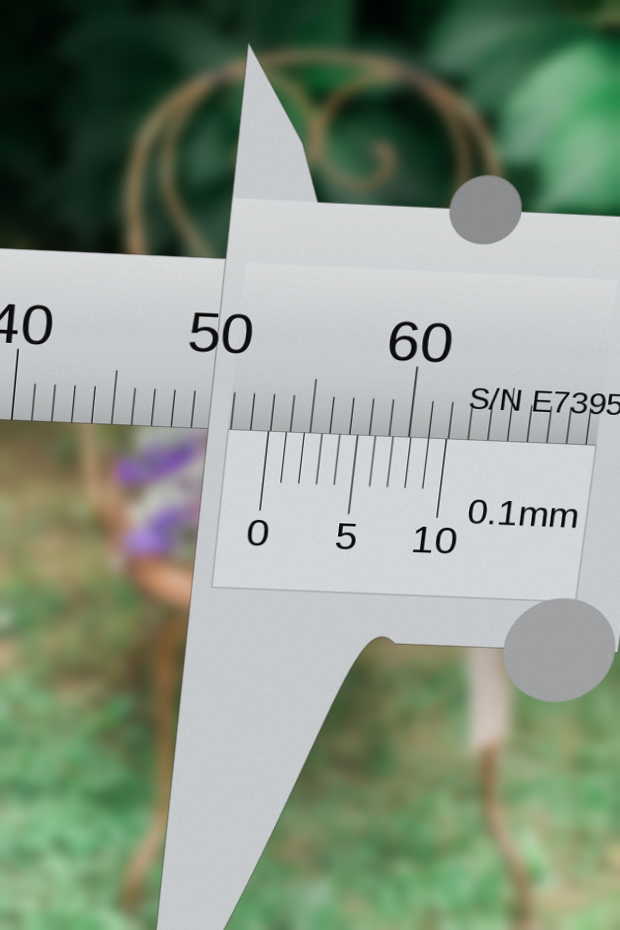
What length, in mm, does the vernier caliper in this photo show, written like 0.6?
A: 52.9
